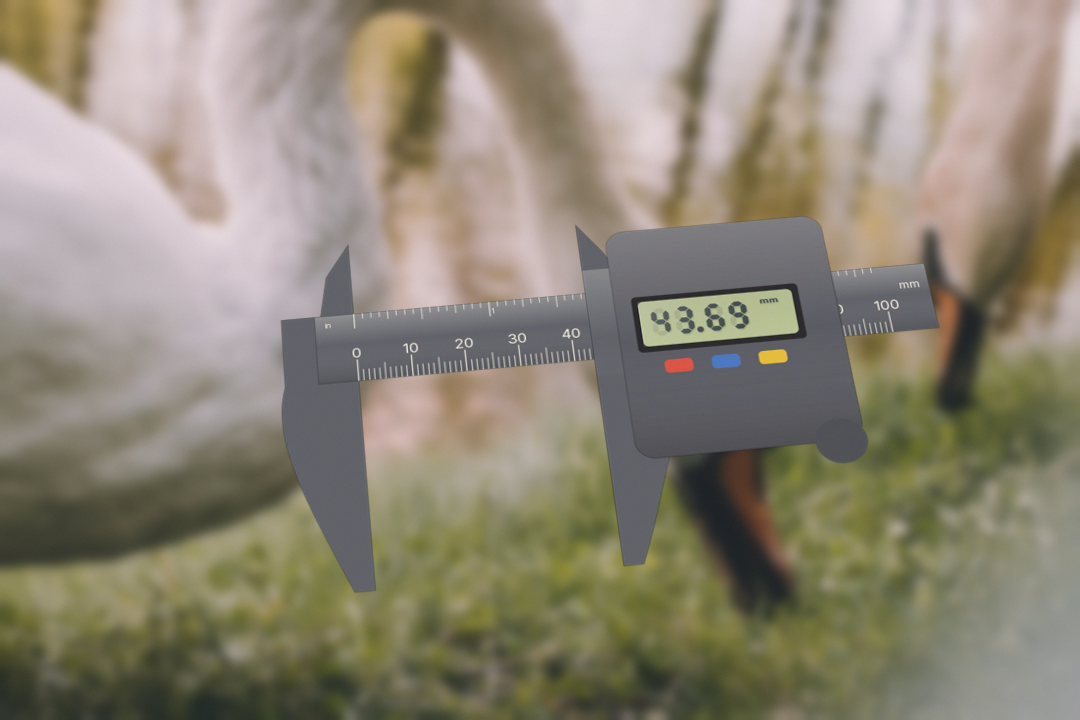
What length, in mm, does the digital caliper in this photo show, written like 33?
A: 43.69
